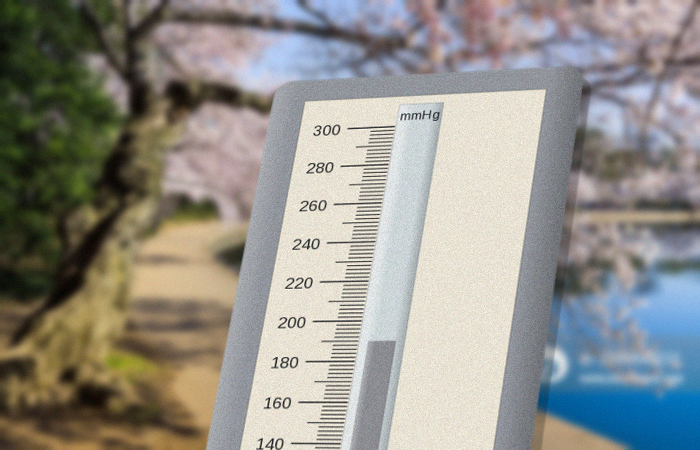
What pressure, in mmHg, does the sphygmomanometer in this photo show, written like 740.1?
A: 190
